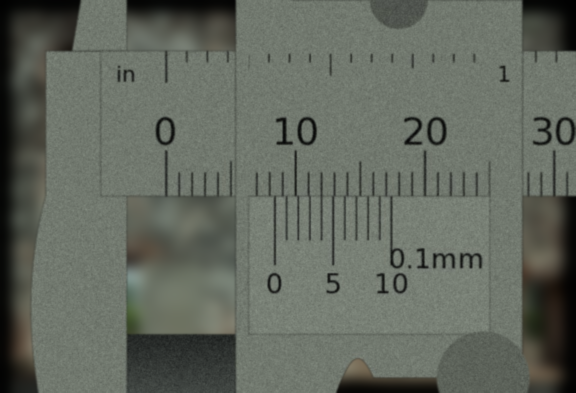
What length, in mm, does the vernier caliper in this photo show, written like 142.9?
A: 8.4
